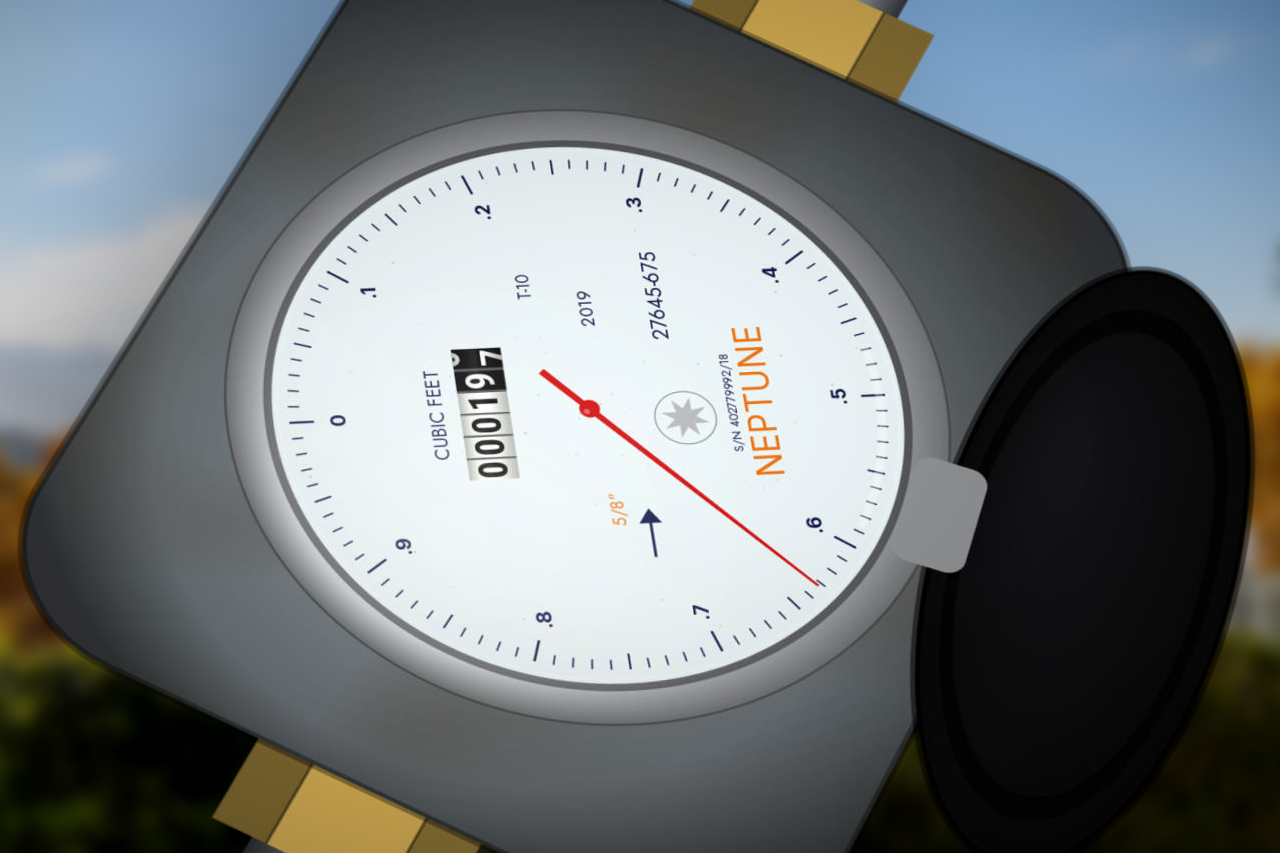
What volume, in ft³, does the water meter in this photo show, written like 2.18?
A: 196.63
